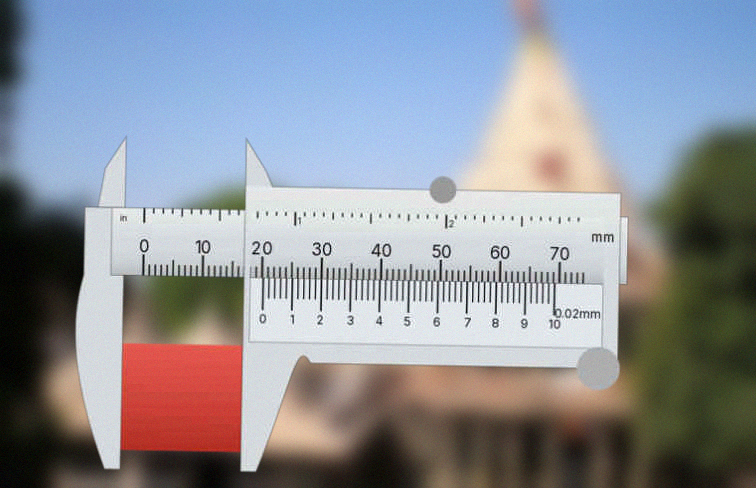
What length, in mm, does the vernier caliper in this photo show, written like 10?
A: 20.2
